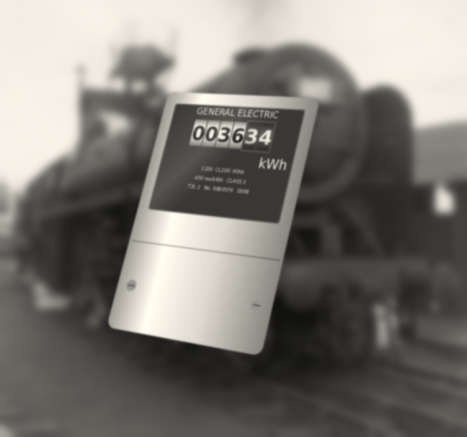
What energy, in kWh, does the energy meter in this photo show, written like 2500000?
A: 36.34
